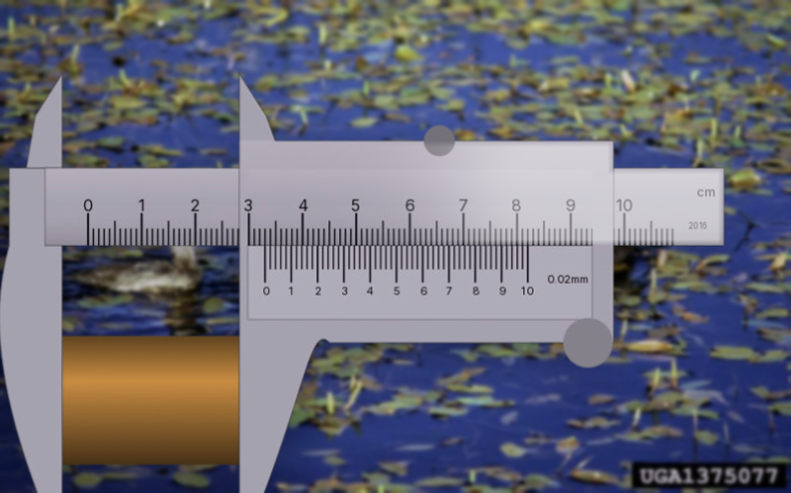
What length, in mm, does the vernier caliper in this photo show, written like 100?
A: 33.0
